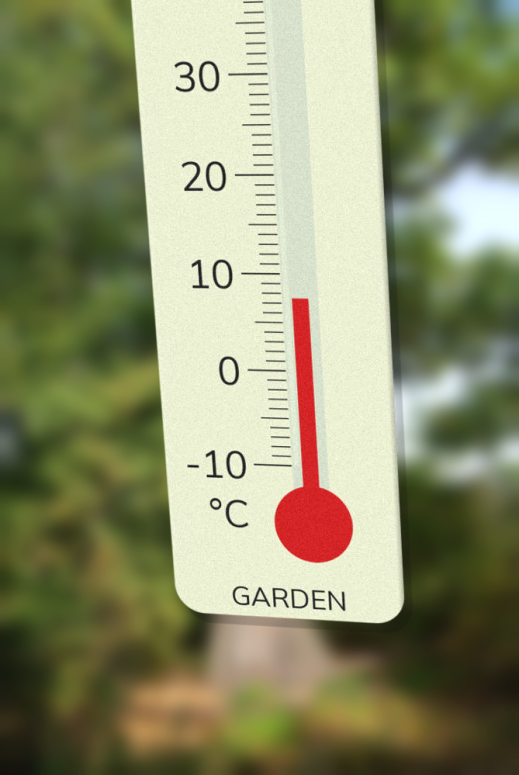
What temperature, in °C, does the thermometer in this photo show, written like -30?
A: 7.5
